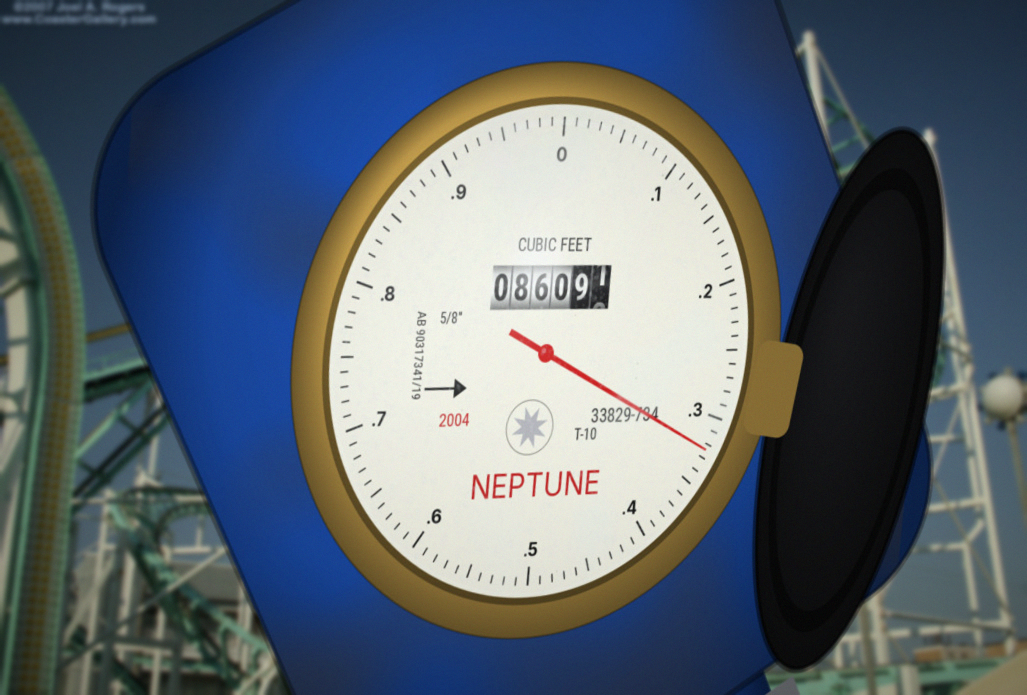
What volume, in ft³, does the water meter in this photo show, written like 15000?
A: 86091.32
